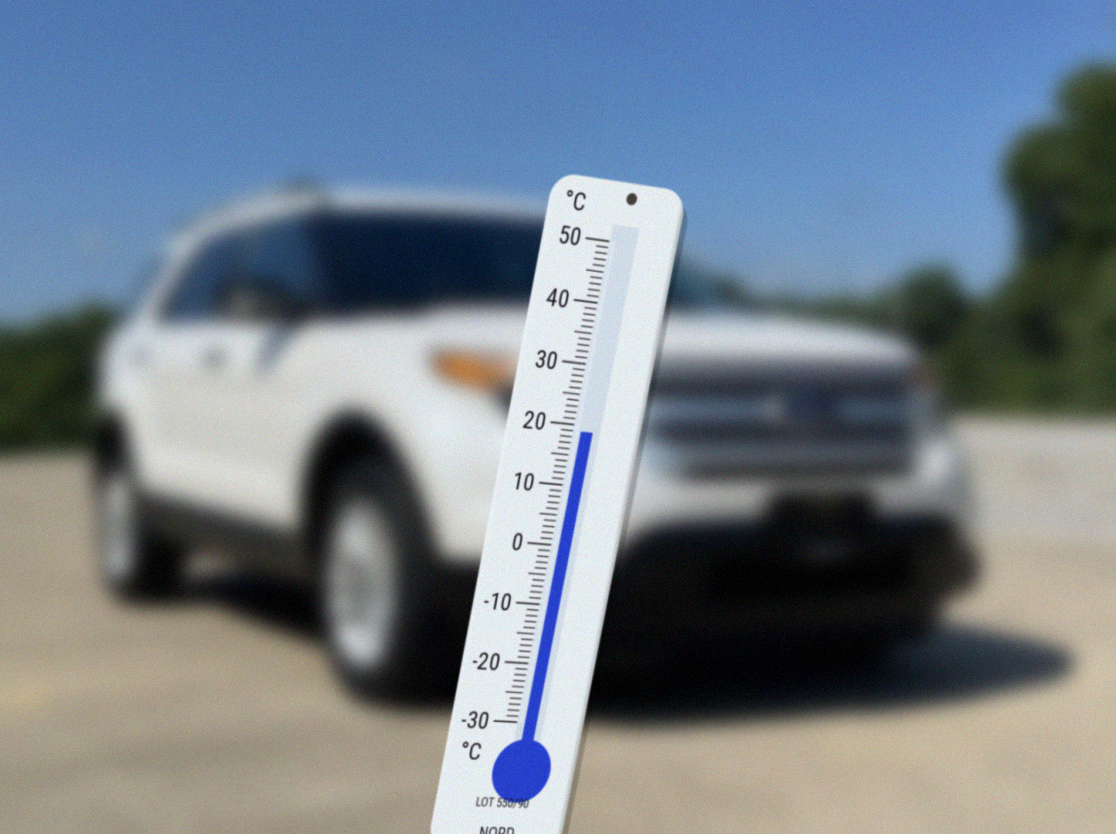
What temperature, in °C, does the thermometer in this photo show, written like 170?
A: 19
